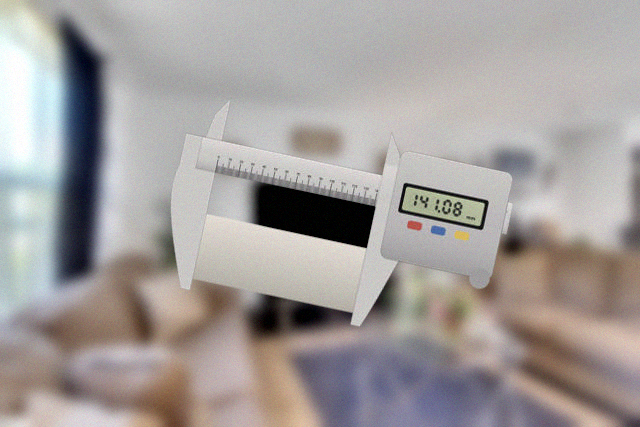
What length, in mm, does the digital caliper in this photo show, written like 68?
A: 141.08
